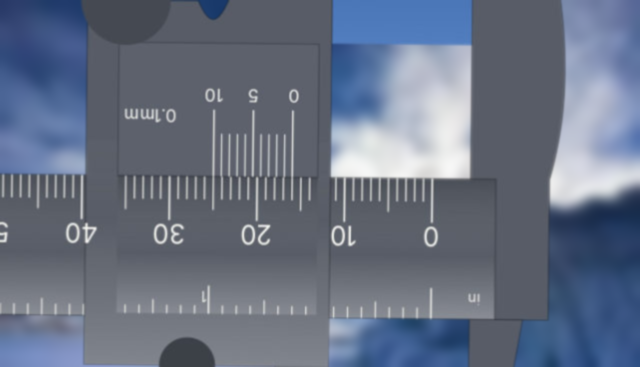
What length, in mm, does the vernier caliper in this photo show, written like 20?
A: 16.0
